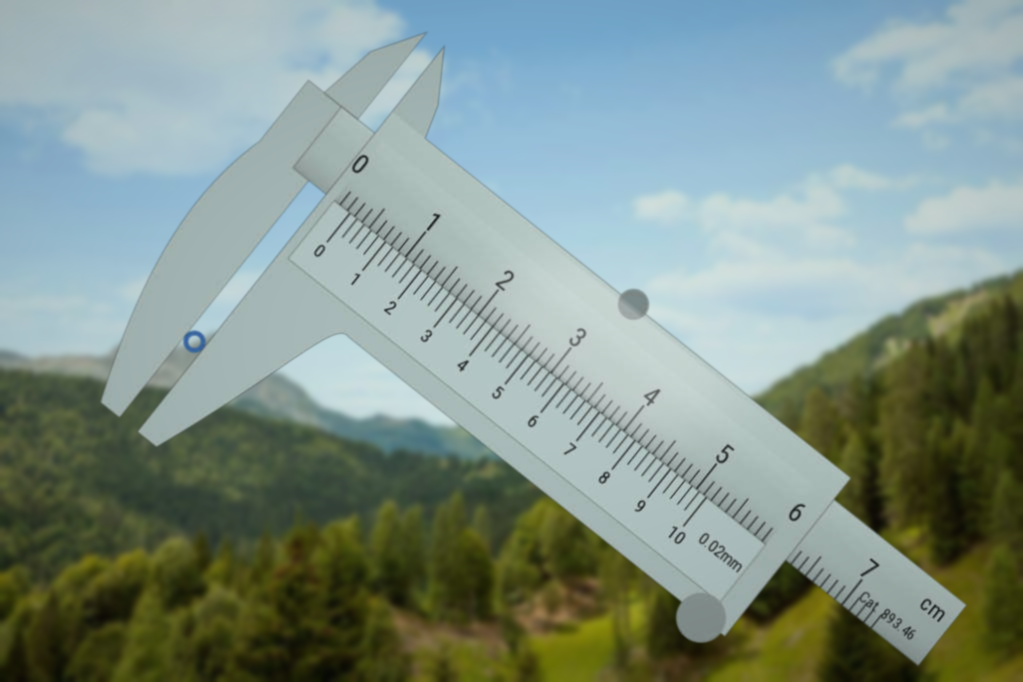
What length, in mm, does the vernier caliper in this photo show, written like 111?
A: 2.4
